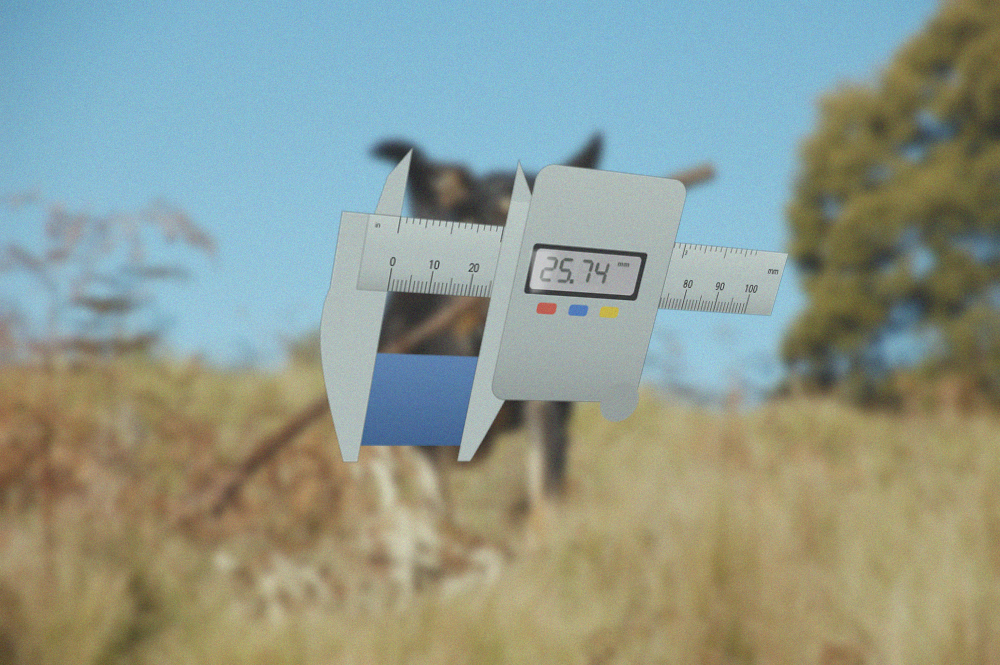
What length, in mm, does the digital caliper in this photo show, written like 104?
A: 25.74
